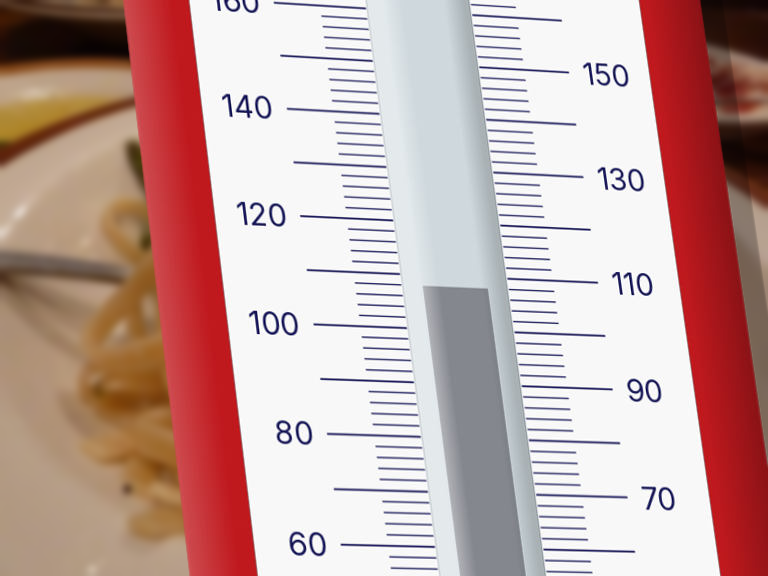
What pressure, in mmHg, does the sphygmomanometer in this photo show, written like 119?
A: 108
